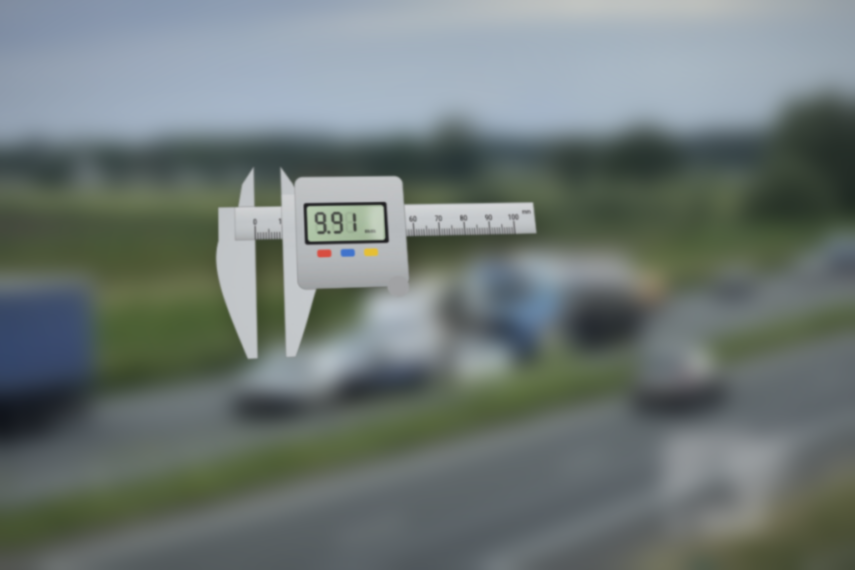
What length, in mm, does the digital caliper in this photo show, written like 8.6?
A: 9.91
